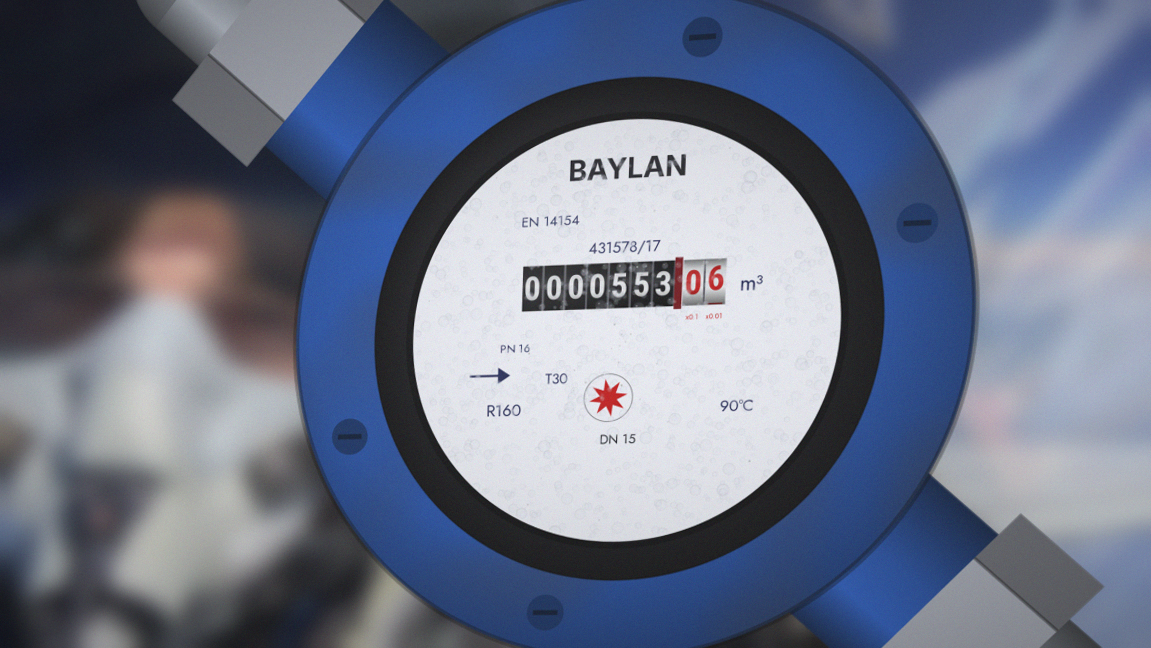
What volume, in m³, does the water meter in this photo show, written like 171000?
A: 553.06
